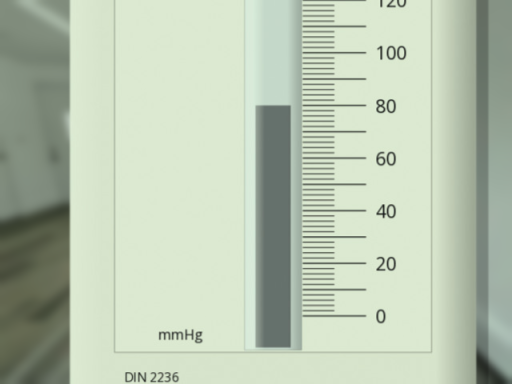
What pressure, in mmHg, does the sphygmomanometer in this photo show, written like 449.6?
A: 80
